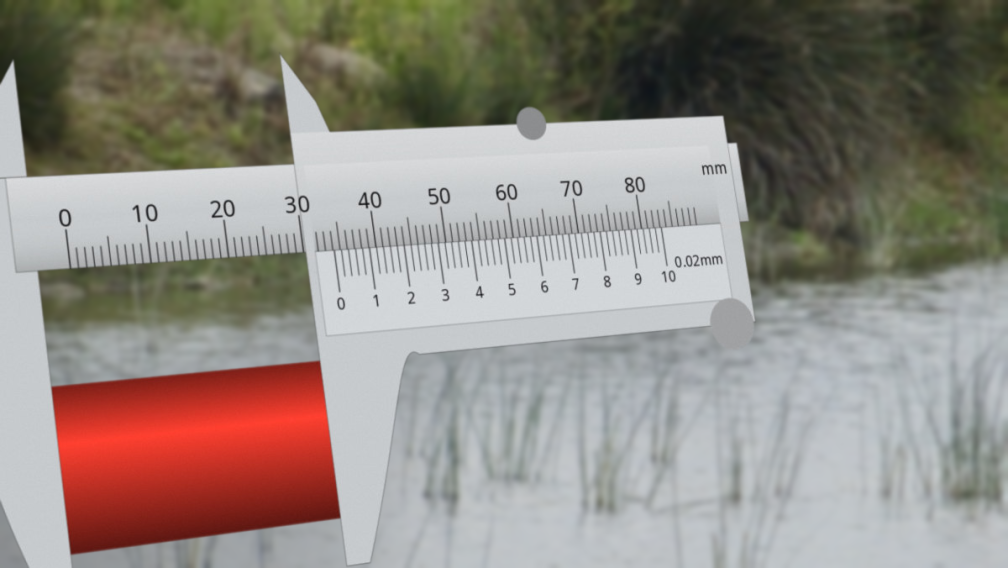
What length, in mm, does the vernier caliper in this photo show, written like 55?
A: 34.2
